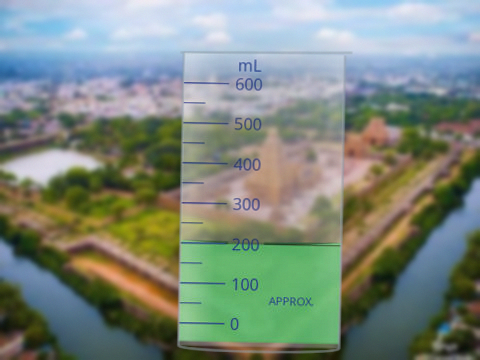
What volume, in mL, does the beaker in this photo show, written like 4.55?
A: 200
